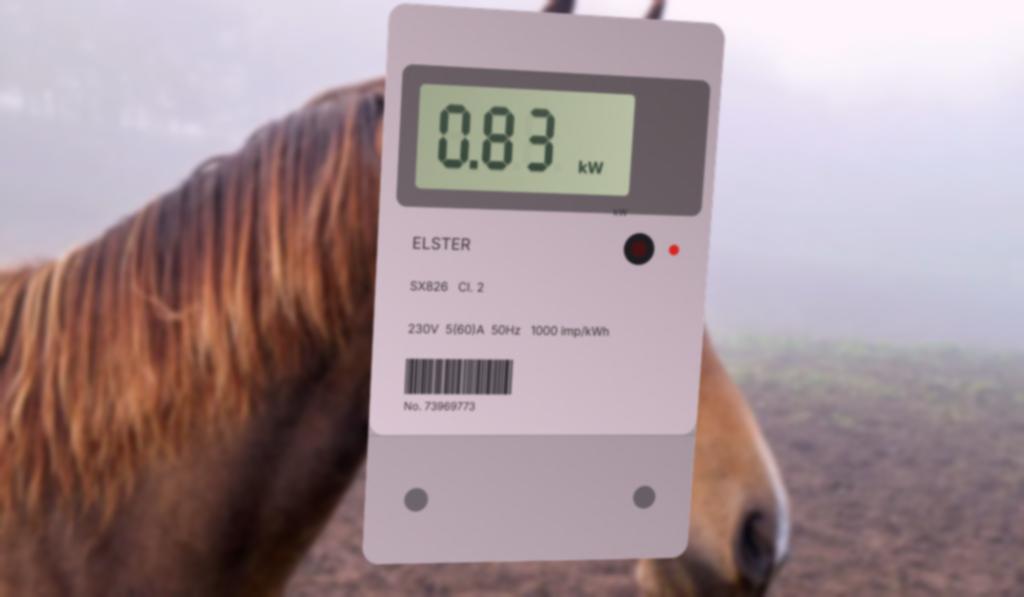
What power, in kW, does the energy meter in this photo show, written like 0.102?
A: 0.83
